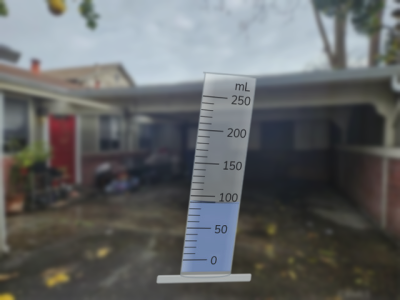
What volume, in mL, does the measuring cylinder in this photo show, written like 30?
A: 90
